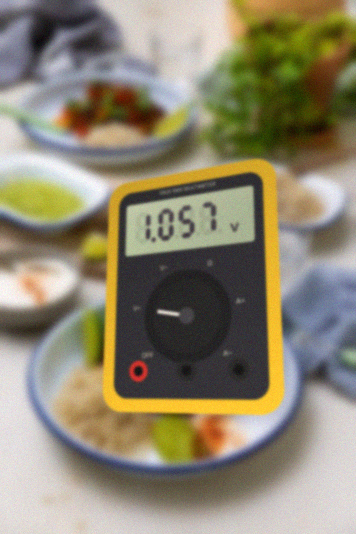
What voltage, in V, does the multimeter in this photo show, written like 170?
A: 1.057
